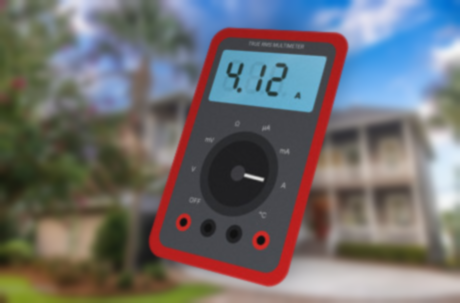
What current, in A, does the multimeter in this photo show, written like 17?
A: 4.12
